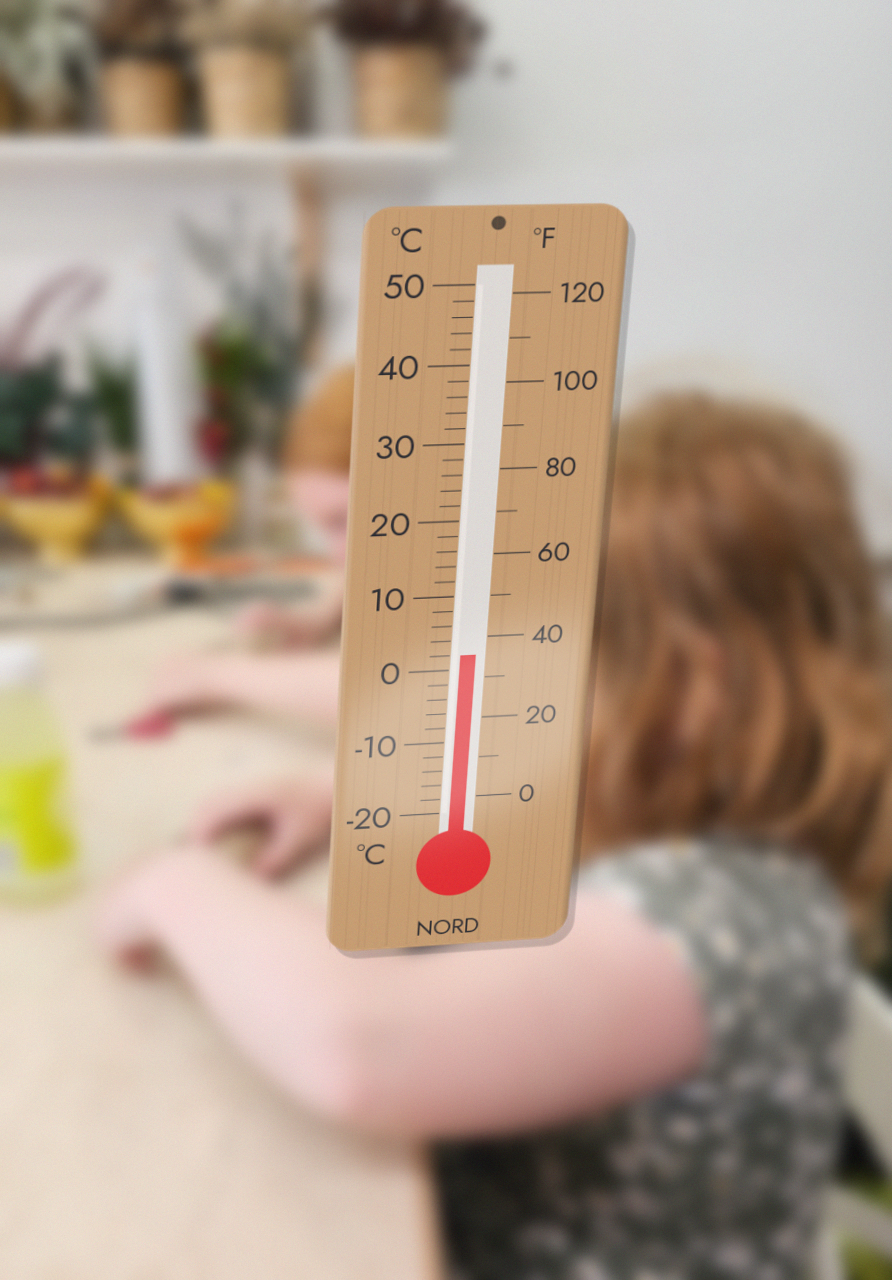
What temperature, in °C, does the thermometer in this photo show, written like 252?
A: 2
